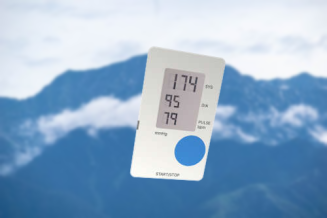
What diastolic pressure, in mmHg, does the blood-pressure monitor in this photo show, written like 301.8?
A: 95
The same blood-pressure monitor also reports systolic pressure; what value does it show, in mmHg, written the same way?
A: 174
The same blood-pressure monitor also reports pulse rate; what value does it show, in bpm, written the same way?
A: 79
